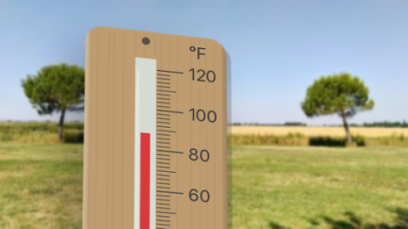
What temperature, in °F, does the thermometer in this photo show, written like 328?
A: 88
